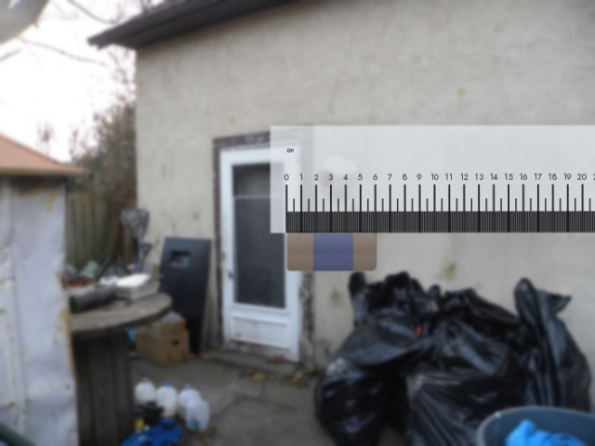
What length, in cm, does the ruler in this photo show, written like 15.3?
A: 6
